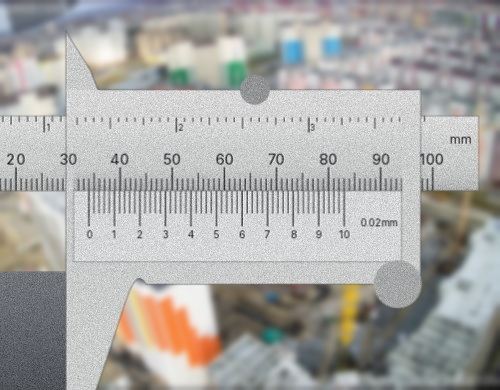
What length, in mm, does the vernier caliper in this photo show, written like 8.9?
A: 34.0
